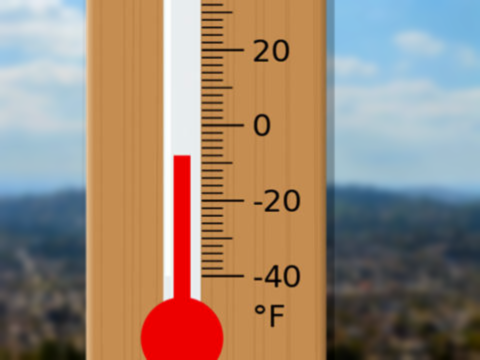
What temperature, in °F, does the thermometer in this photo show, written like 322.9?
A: -8
